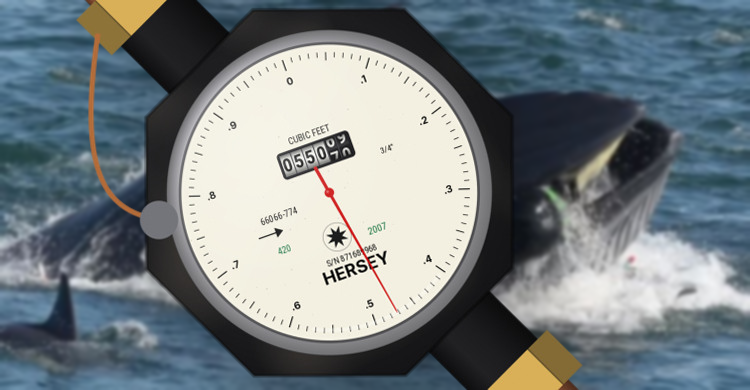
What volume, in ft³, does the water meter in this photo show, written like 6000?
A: 55069.47
